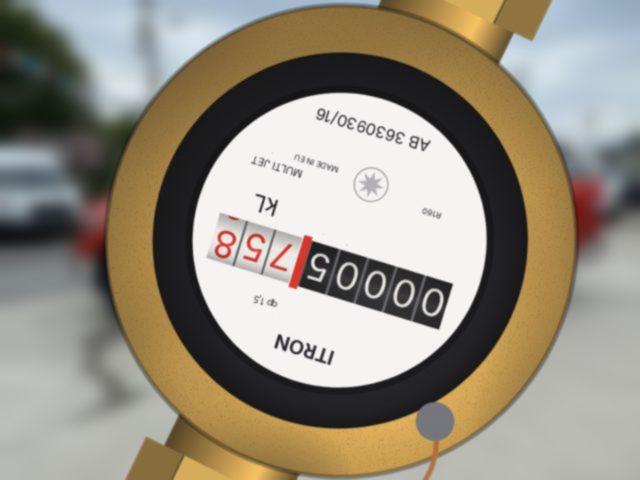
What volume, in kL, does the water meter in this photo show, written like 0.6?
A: 5.758
